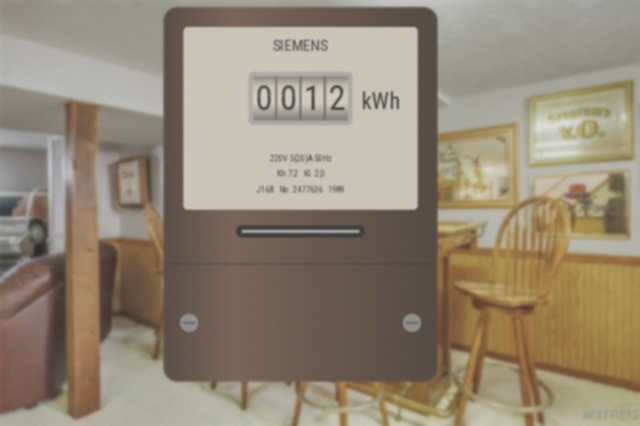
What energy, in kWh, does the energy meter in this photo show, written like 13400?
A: 12
